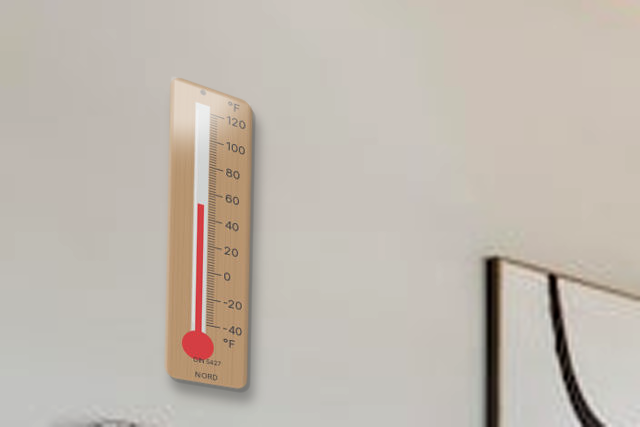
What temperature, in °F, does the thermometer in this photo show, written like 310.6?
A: 50
